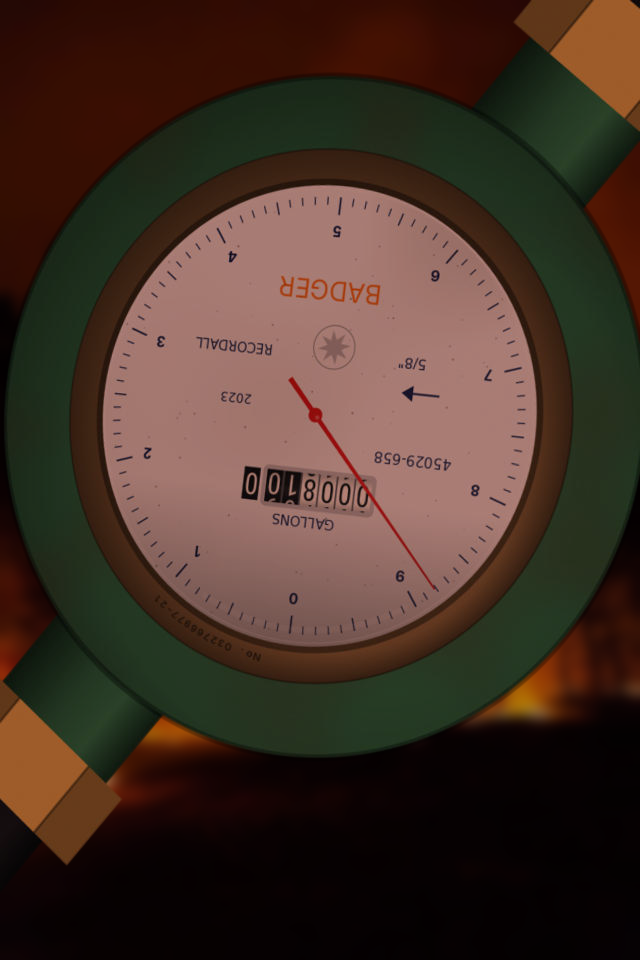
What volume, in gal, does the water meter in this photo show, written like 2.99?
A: 8098.8
